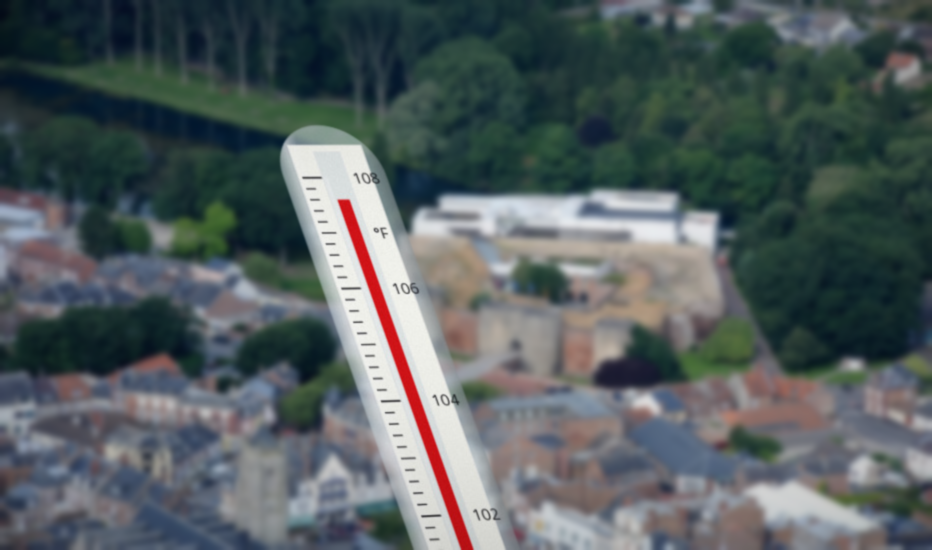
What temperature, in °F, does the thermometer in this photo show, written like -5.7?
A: 107.6
